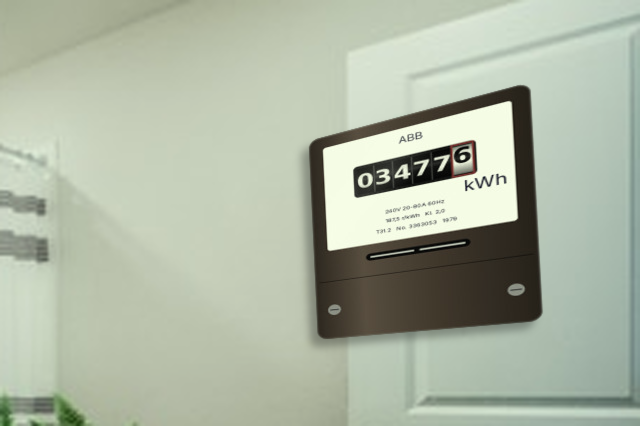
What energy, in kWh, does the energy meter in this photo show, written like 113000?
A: 3477.6
